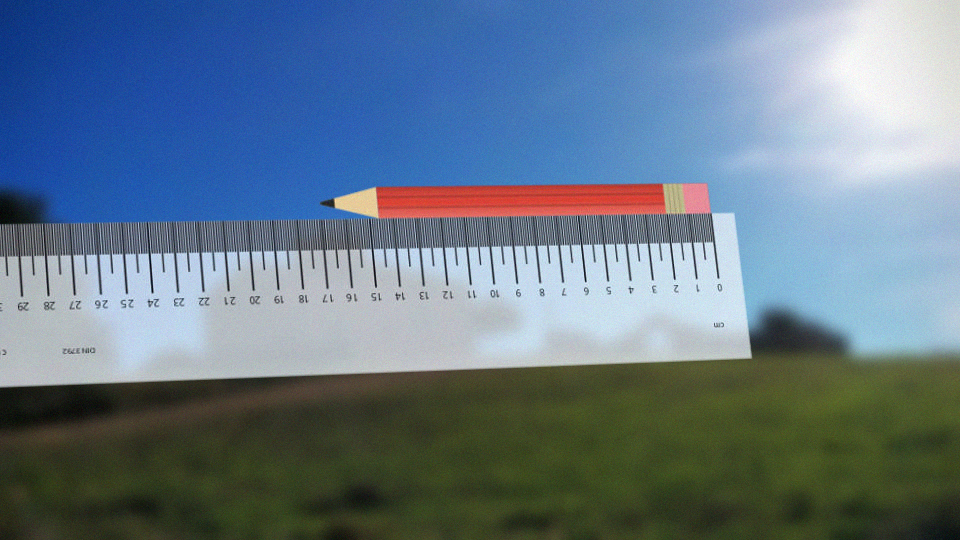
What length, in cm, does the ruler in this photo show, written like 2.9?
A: 17
